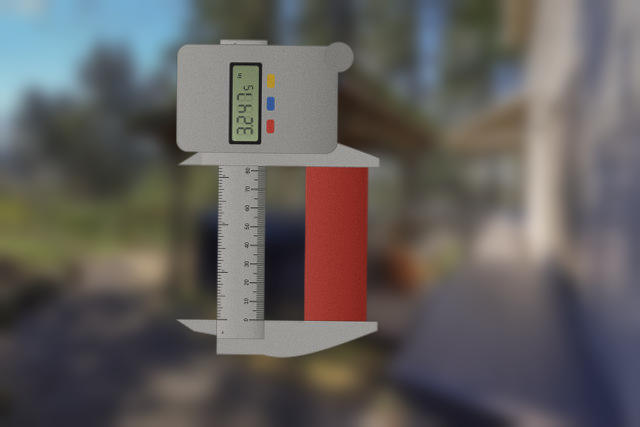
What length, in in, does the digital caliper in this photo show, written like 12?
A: 3.2475
